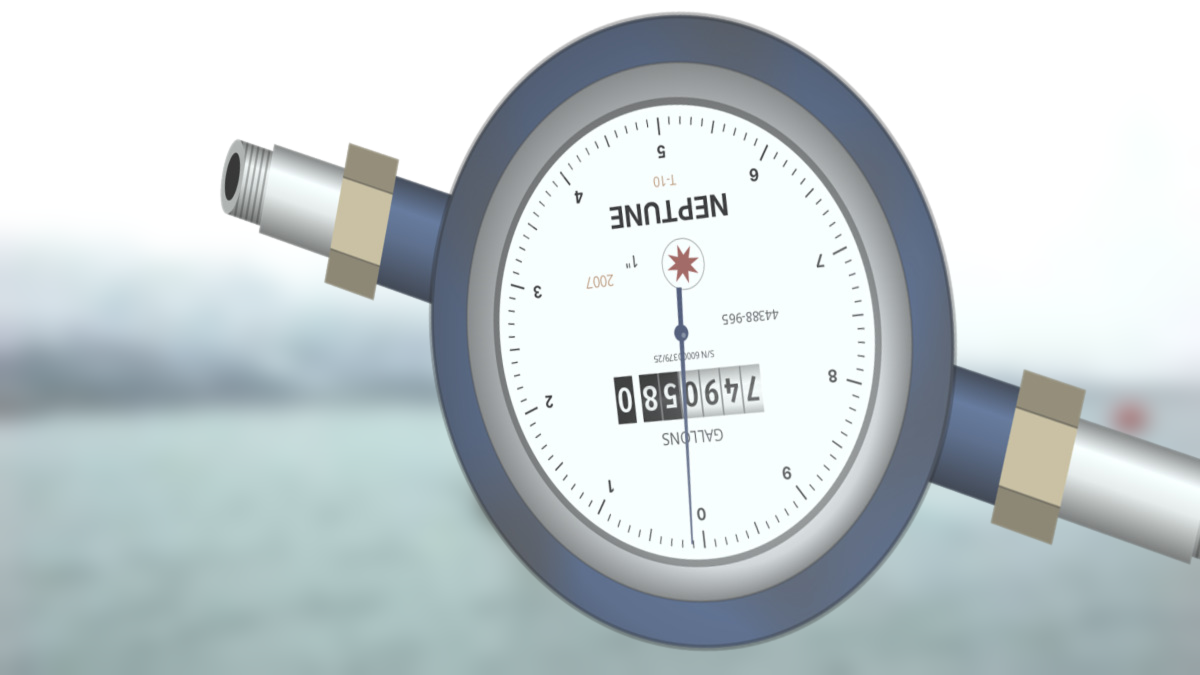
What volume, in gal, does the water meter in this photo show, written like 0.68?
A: 7490580.1
